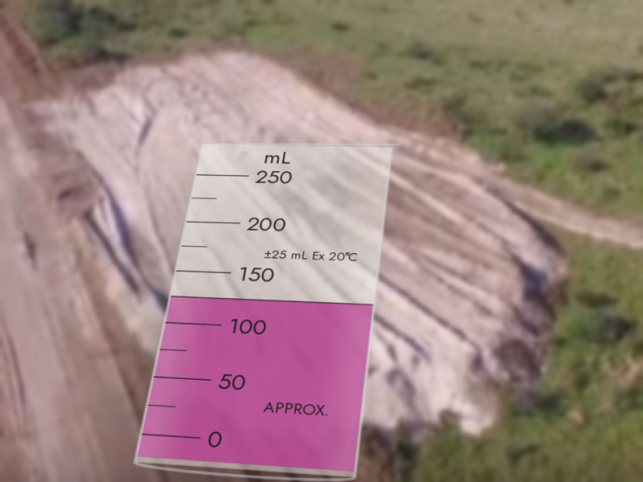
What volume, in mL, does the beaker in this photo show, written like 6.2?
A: 125
